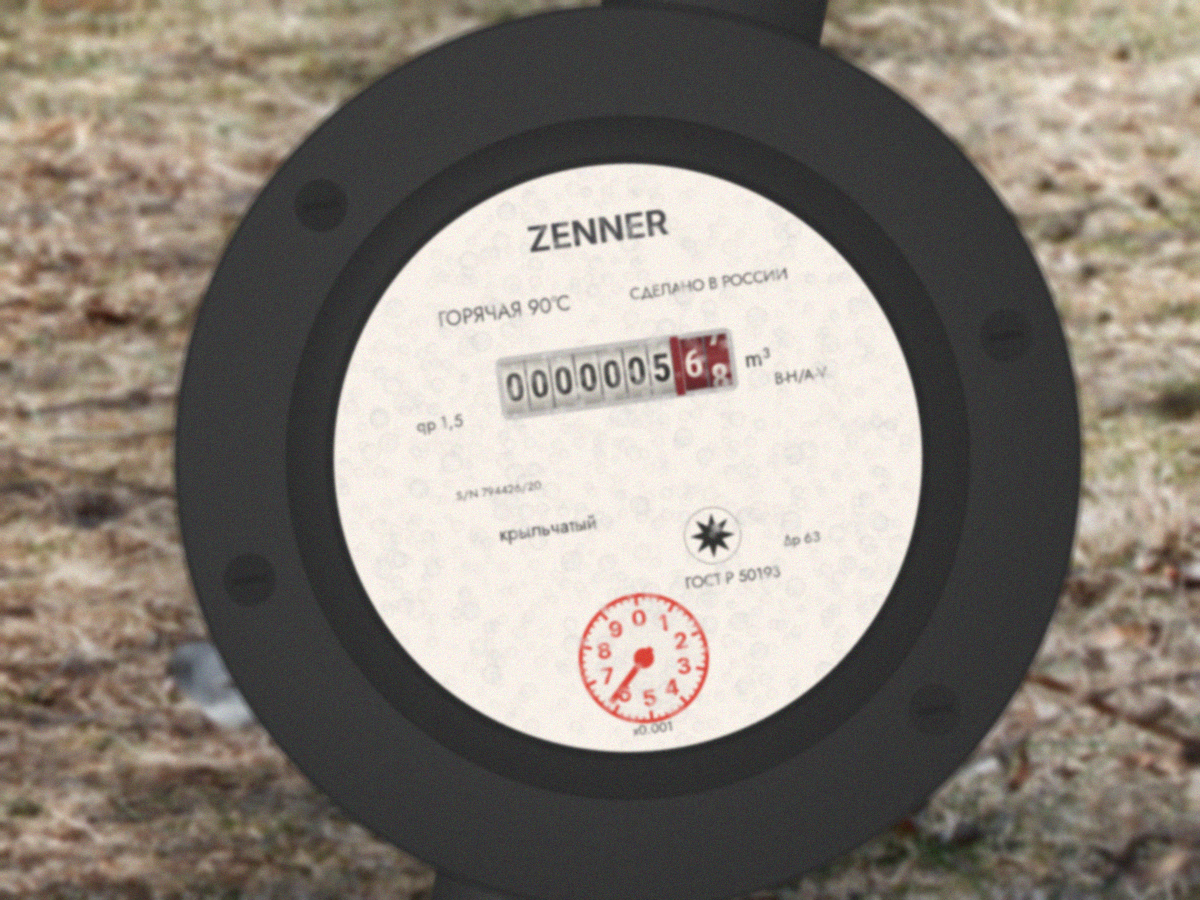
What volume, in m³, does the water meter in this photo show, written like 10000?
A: 5.676
